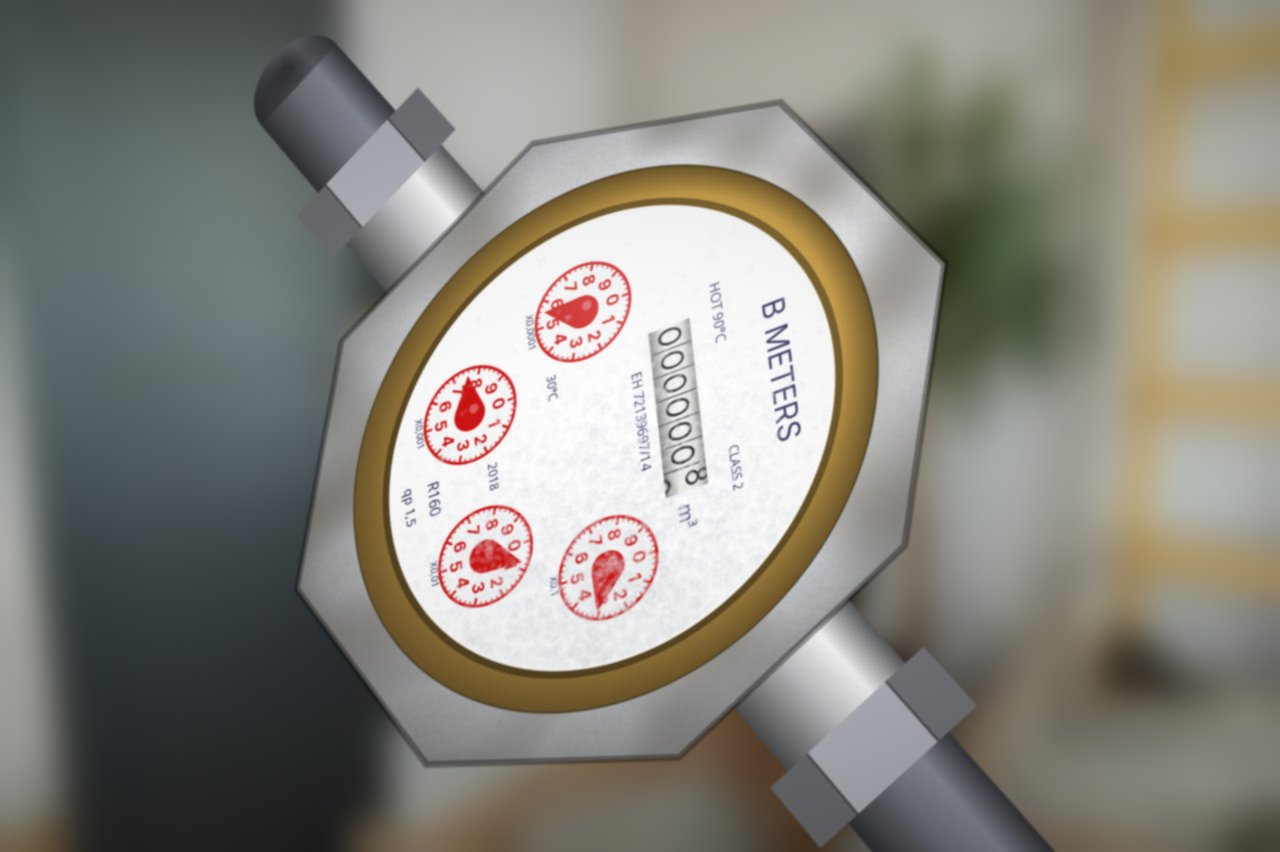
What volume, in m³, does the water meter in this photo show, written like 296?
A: 8.3075
